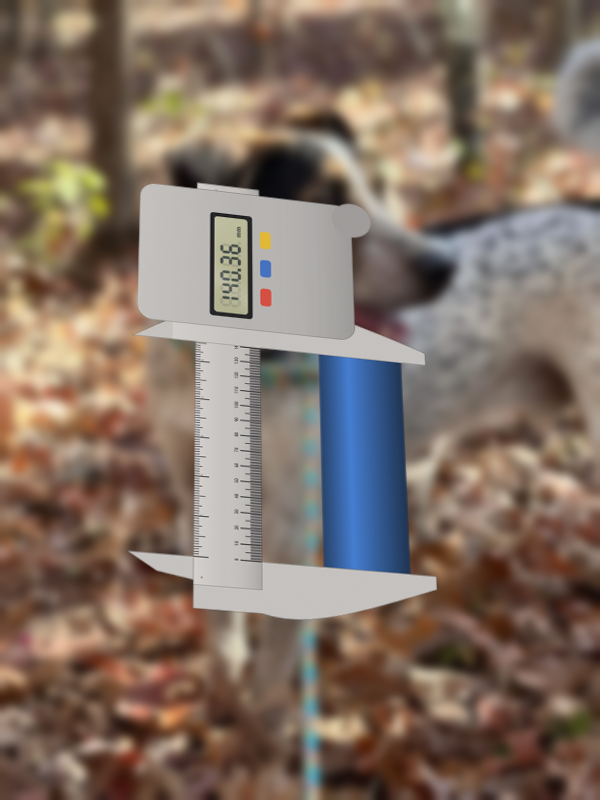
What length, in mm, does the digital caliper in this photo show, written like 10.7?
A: 140.36
